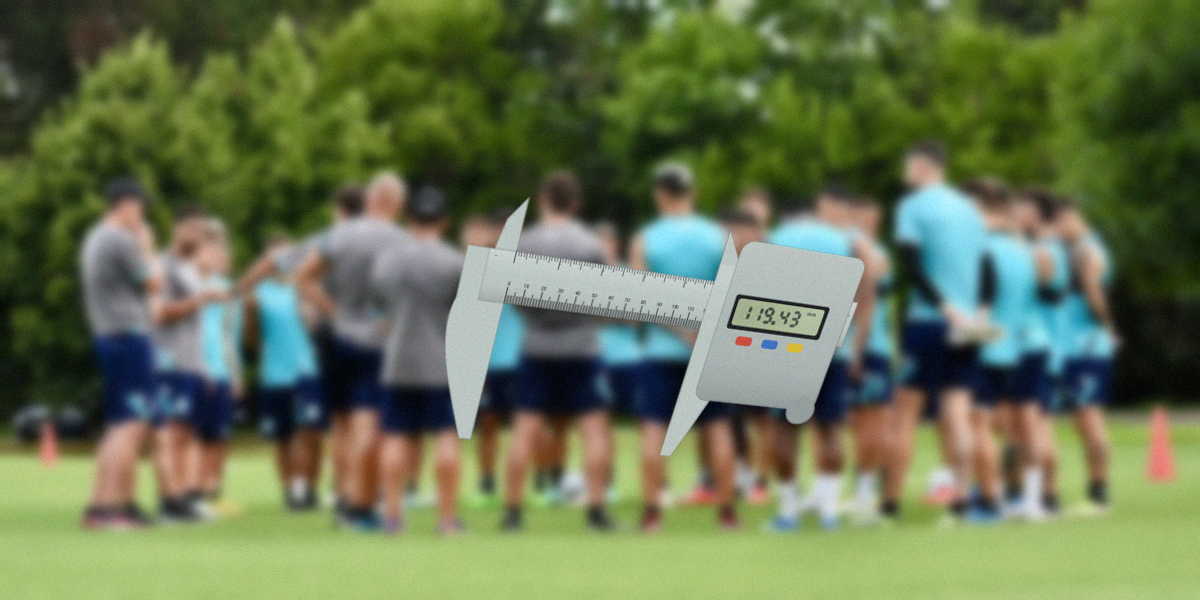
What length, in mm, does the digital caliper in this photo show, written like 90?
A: 119.43
